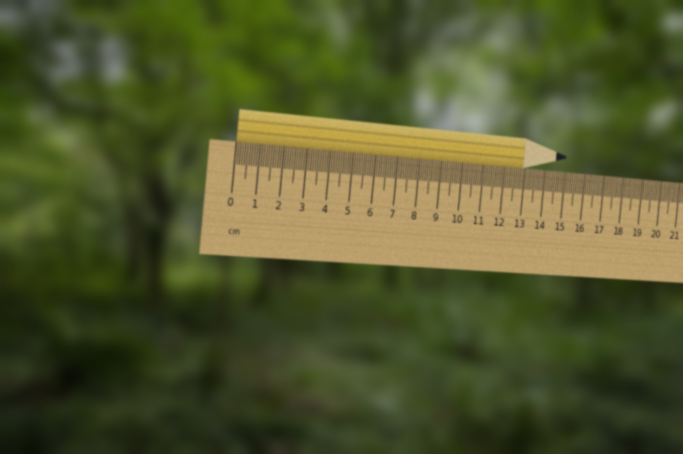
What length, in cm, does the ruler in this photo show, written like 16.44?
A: 15
